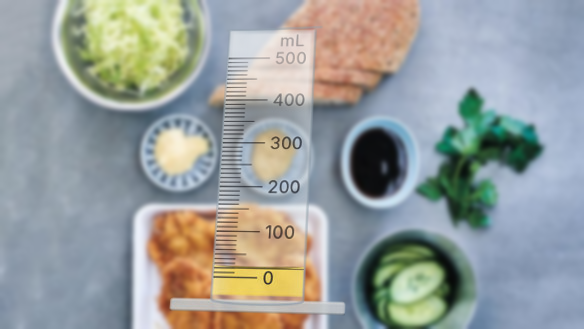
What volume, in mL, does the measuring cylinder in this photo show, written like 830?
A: 20
